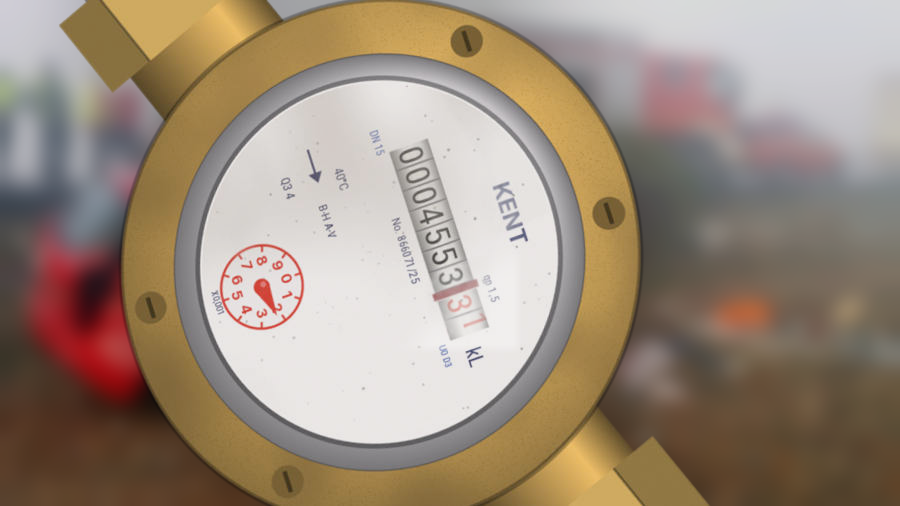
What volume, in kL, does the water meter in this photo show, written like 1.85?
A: 4553.312
